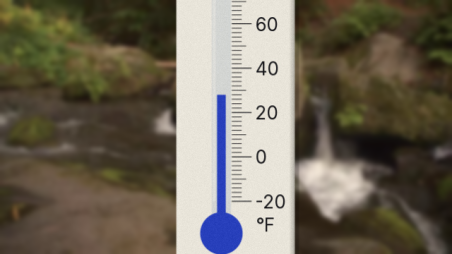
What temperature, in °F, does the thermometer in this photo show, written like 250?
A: 28
